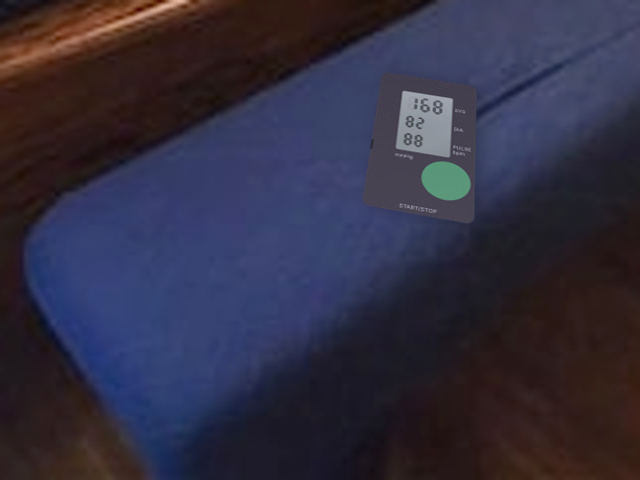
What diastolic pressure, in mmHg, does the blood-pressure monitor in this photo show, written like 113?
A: 82
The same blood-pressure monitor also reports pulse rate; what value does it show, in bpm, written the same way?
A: 88
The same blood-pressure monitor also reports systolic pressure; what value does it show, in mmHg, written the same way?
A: 168
